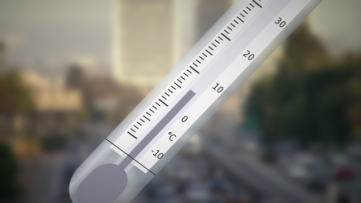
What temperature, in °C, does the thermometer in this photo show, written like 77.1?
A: 6
